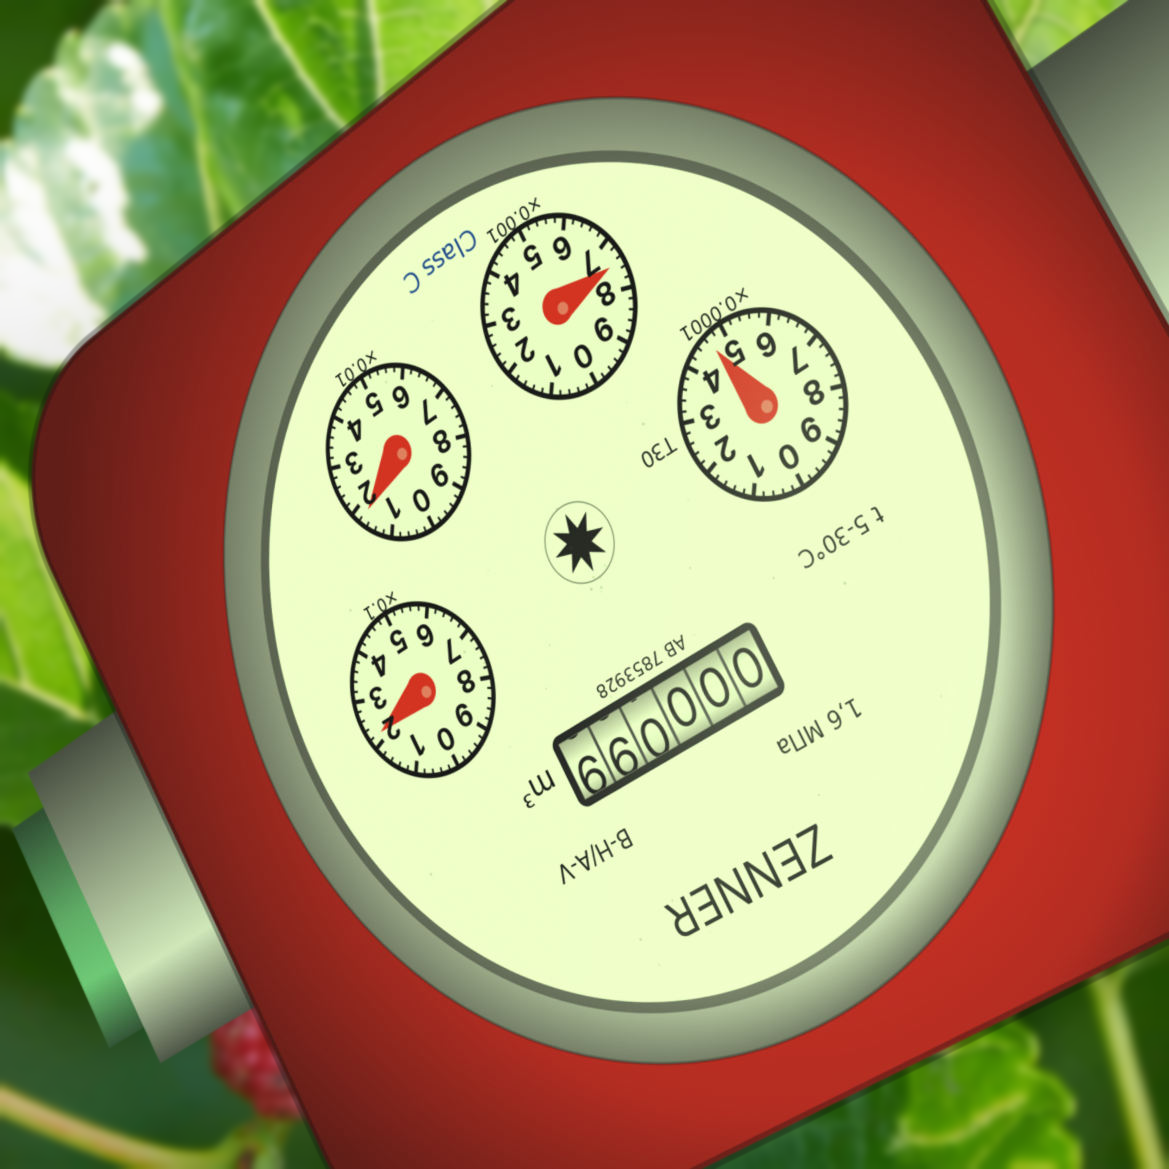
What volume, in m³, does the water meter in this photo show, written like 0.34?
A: 99.2174
